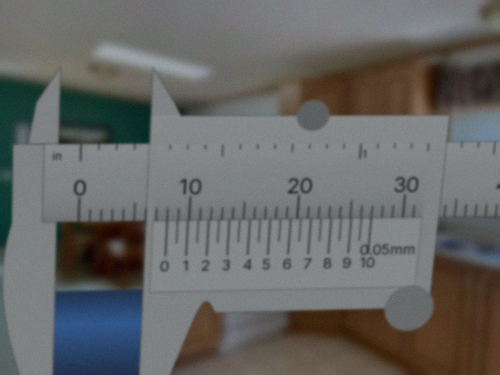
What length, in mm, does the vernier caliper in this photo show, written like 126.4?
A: 8.0
